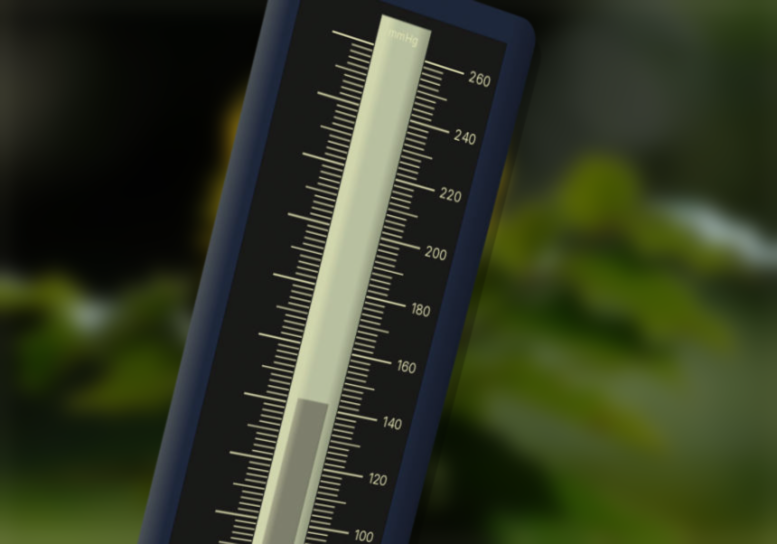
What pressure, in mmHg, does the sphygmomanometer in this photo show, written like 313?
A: 142
